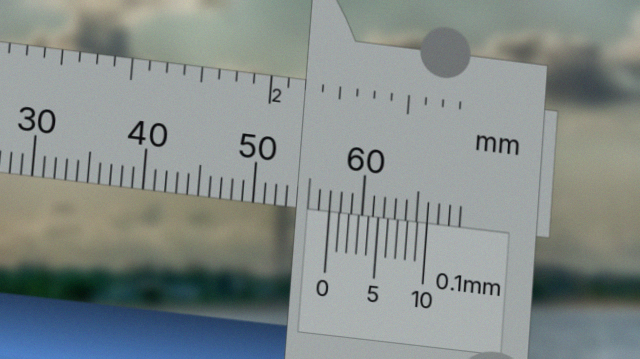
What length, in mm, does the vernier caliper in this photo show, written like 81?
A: 57.0
